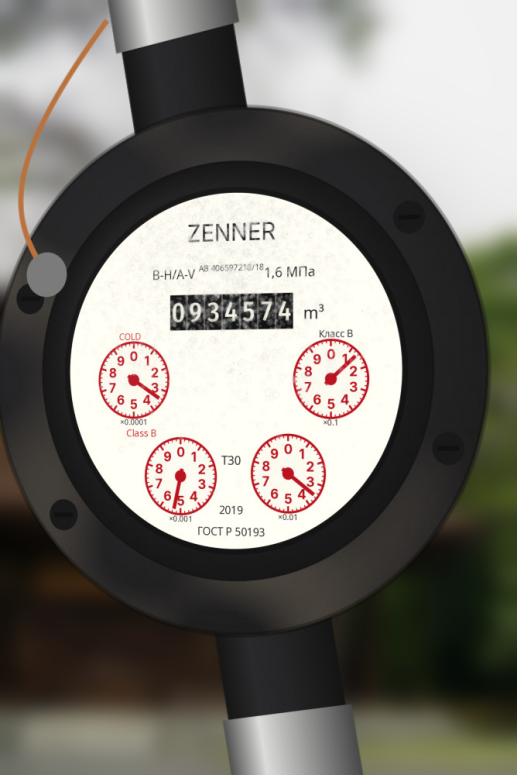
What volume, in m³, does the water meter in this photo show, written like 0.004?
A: 934574.1353
